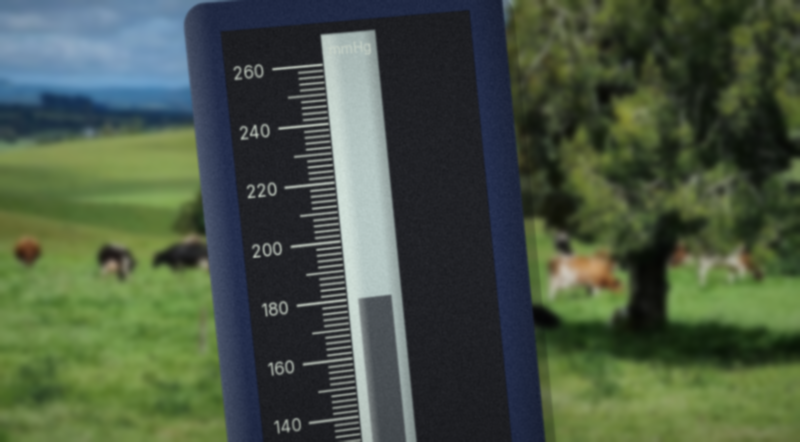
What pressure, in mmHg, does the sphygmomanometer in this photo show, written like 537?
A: 180
